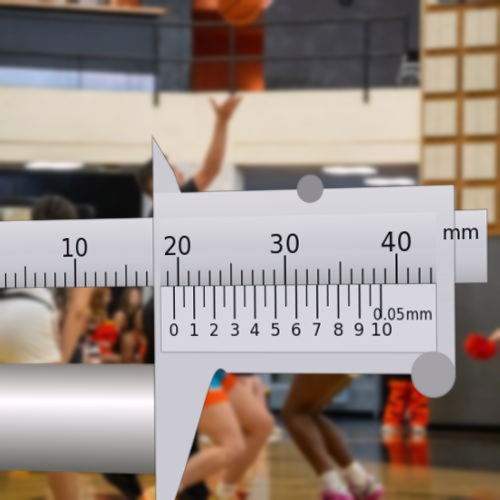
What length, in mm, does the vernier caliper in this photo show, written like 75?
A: 19.6
